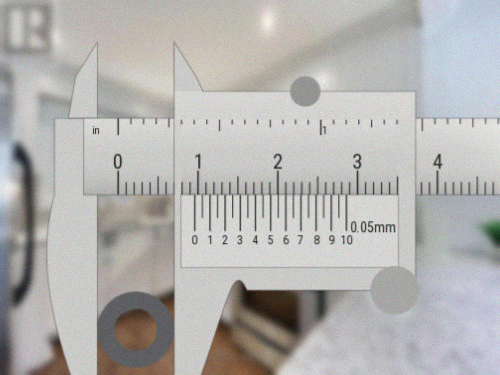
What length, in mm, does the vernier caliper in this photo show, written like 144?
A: 9.6
